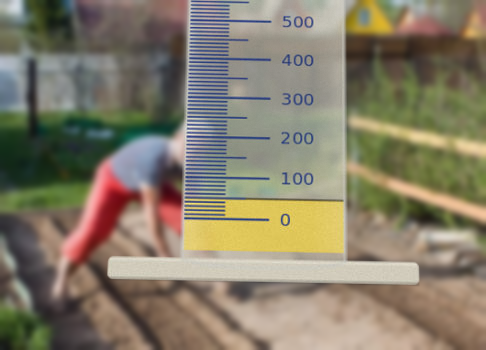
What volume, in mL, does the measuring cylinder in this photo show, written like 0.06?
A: 50
